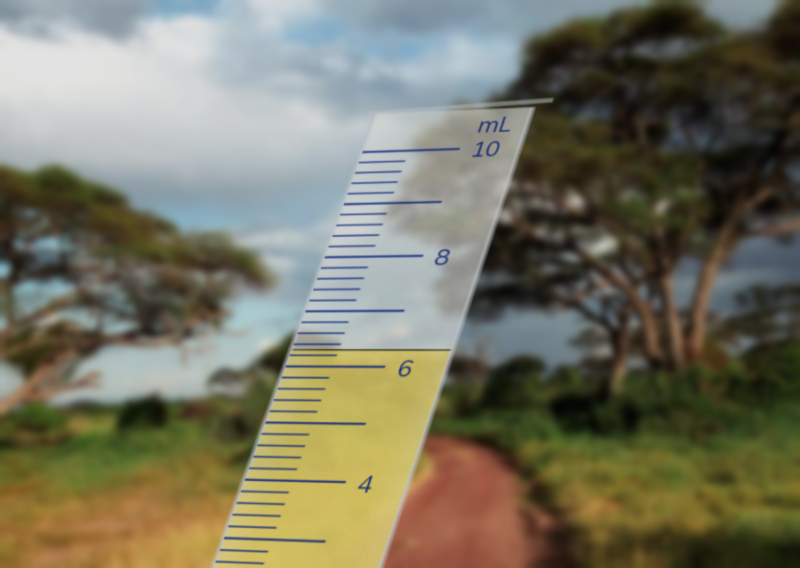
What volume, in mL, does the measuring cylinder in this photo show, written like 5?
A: 6.3
